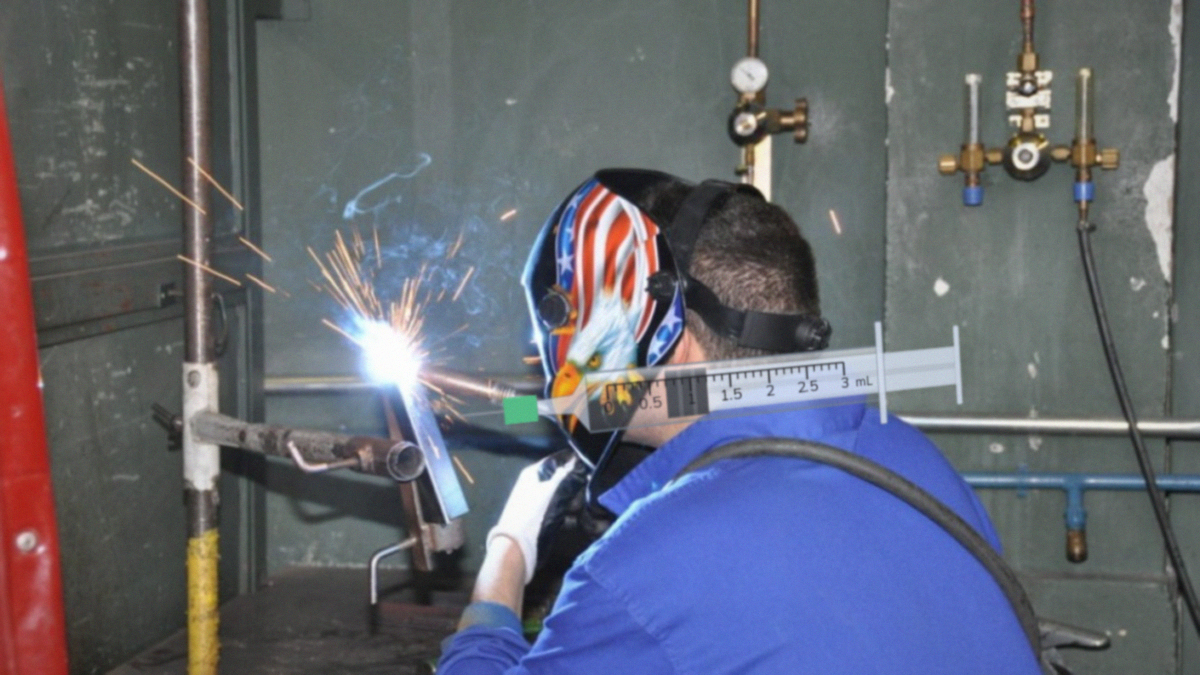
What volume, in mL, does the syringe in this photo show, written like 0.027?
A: 0.7
